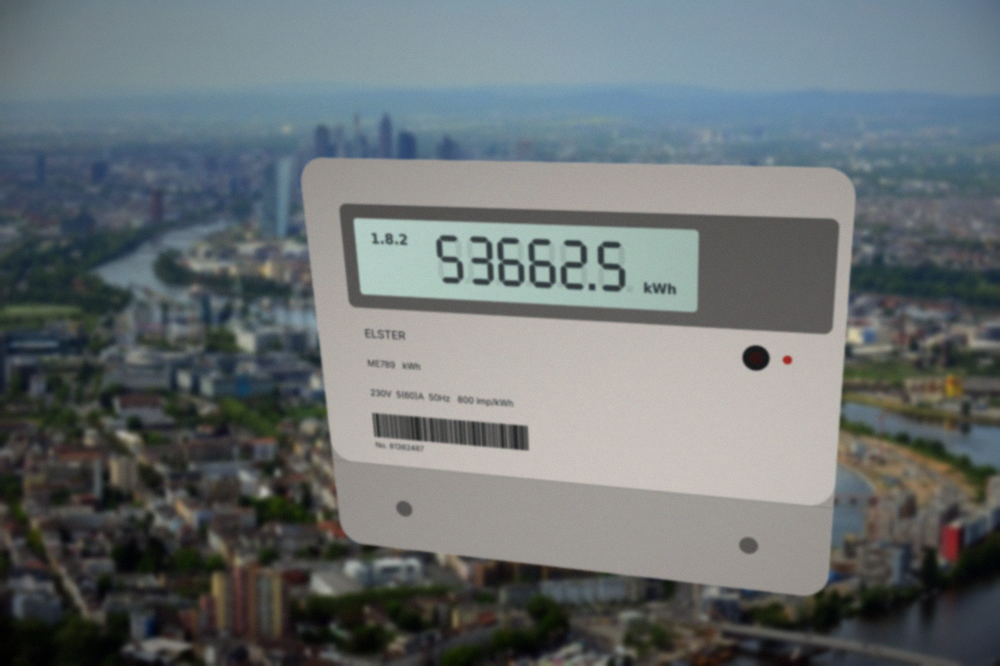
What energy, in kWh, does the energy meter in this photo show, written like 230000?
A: 53662.5
